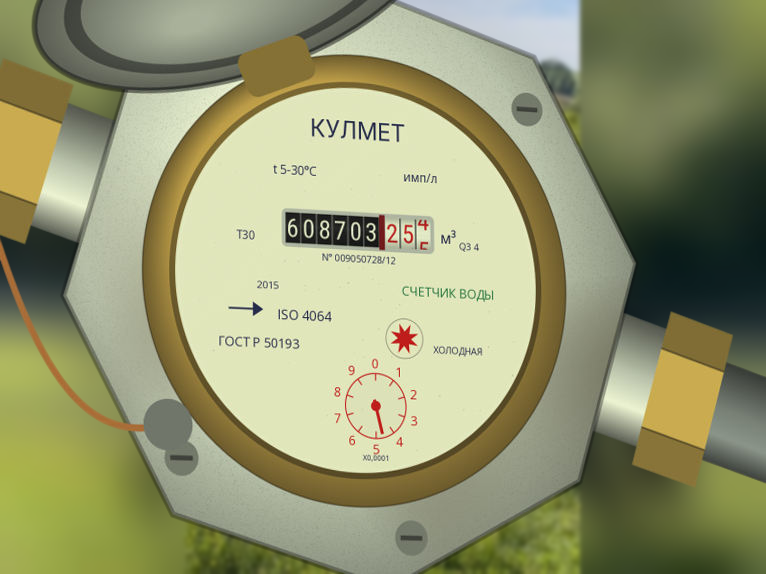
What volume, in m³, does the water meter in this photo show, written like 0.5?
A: 608703.2544
